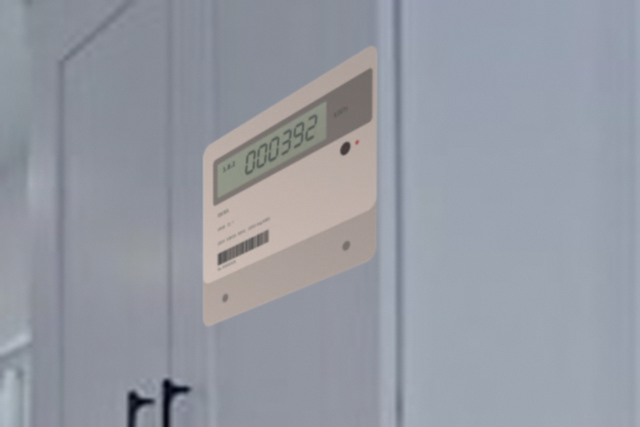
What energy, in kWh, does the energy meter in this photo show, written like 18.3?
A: 392
